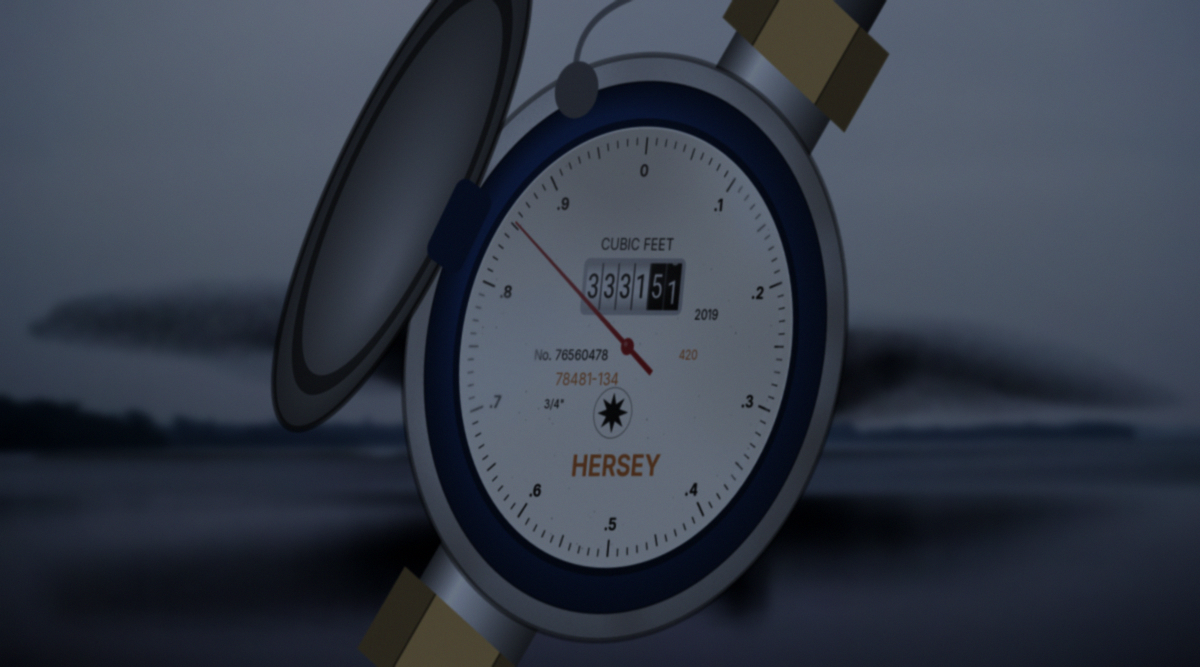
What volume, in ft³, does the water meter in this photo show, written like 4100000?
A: 333150.85
